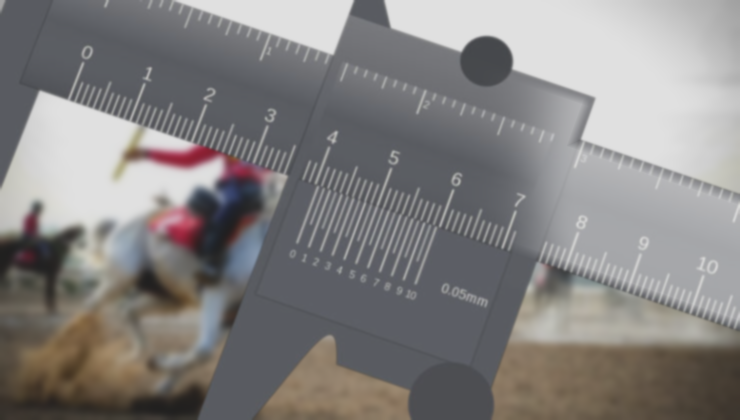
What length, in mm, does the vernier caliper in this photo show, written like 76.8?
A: 40.5
